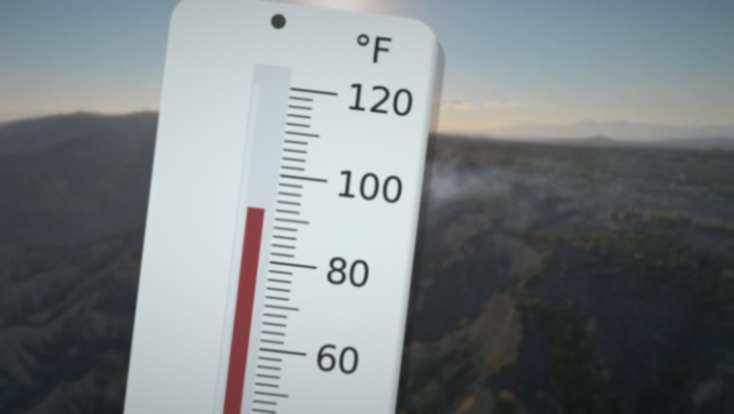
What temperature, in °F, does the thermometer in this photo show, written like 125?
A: 92
